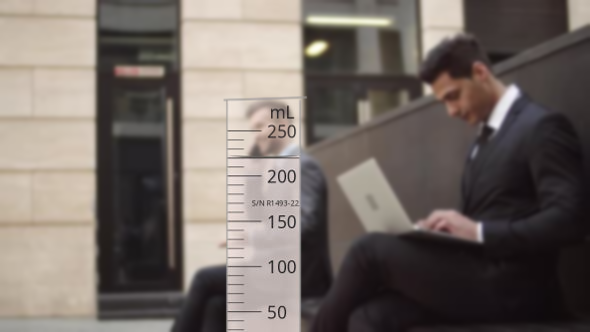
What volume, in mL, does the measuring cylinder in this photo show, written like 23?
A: 220
